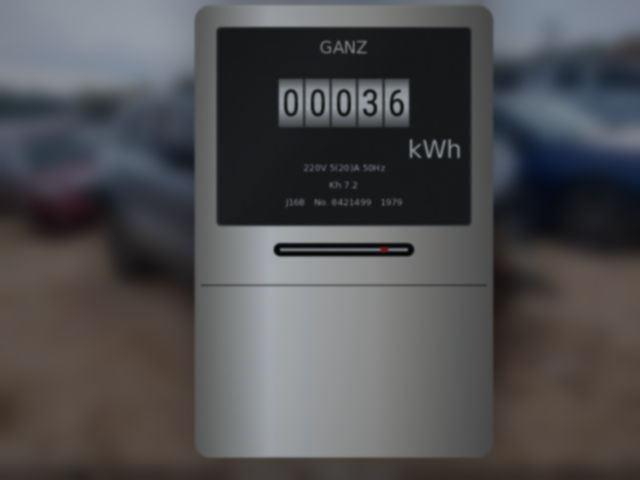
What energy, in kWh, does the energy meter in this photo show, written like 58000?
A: 36
